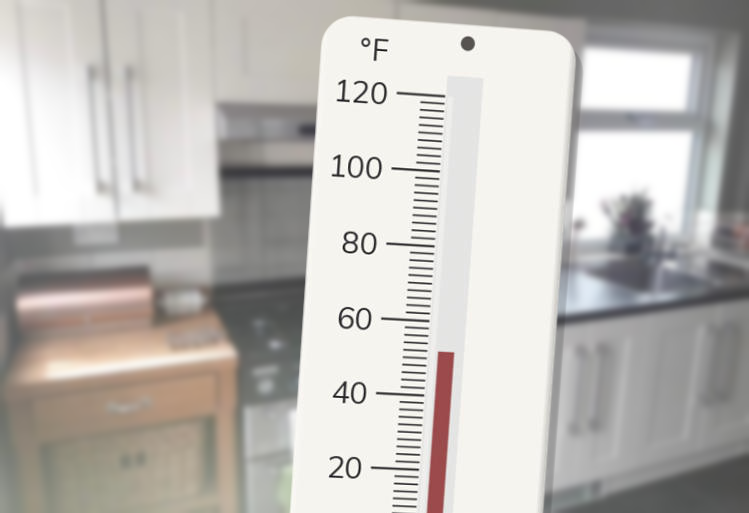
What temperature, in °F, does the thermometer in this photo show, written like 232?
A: 52
